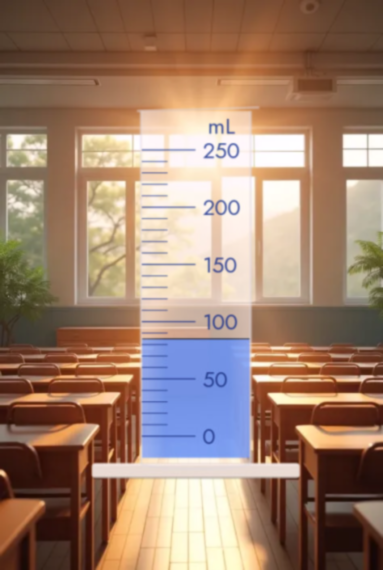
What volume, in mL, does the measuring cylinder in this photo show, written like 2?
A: 85
